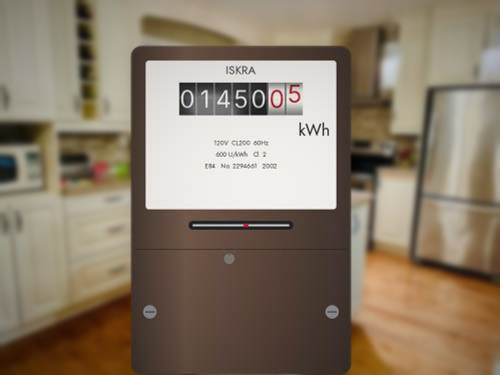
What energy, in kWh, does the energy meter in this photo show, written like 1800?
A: 1450.05
